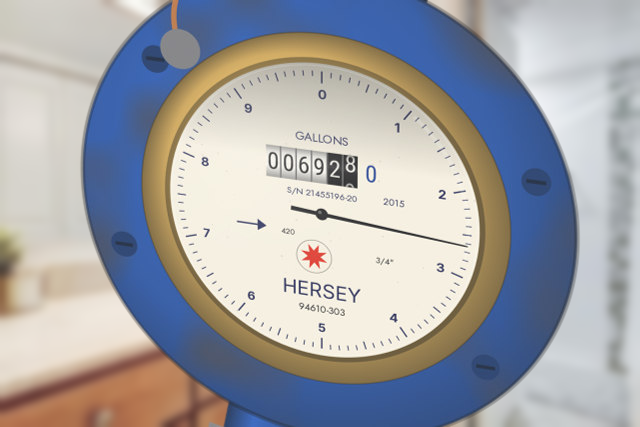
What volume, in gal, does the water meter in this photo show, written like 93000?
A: 69282.6
